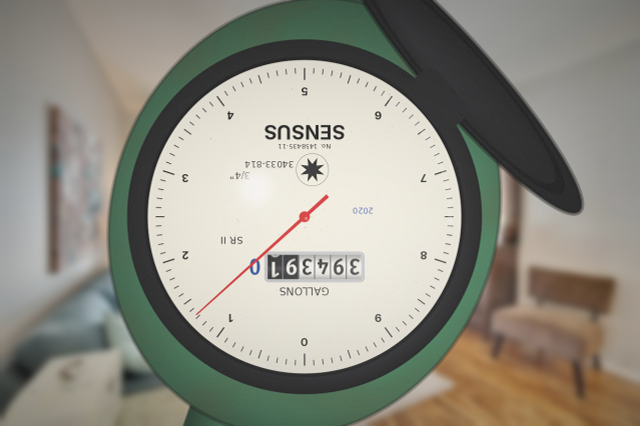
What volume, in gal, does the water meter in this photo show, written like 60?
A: 3943911.3
